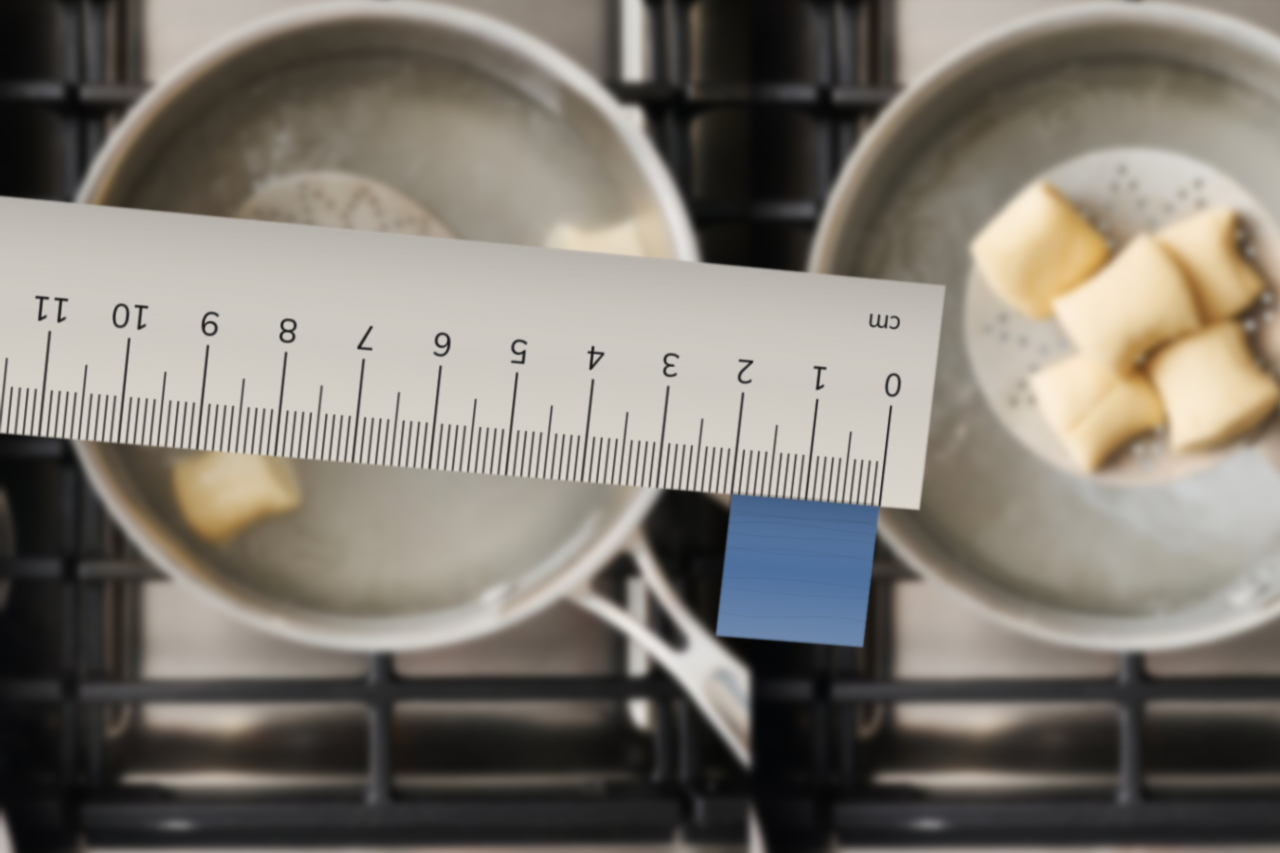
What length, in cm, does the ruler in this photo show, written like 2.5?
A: 2
